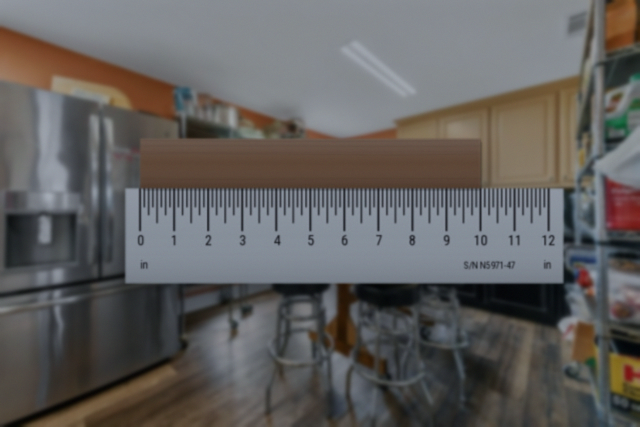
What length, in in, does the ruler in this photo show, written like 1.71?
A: 10
